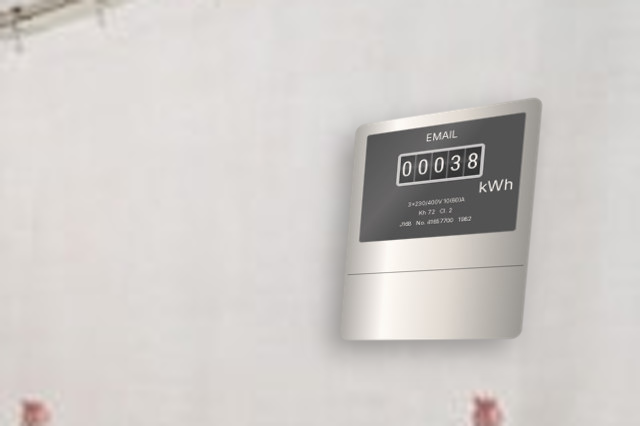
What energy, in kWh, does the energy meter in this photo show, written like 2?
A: 38
